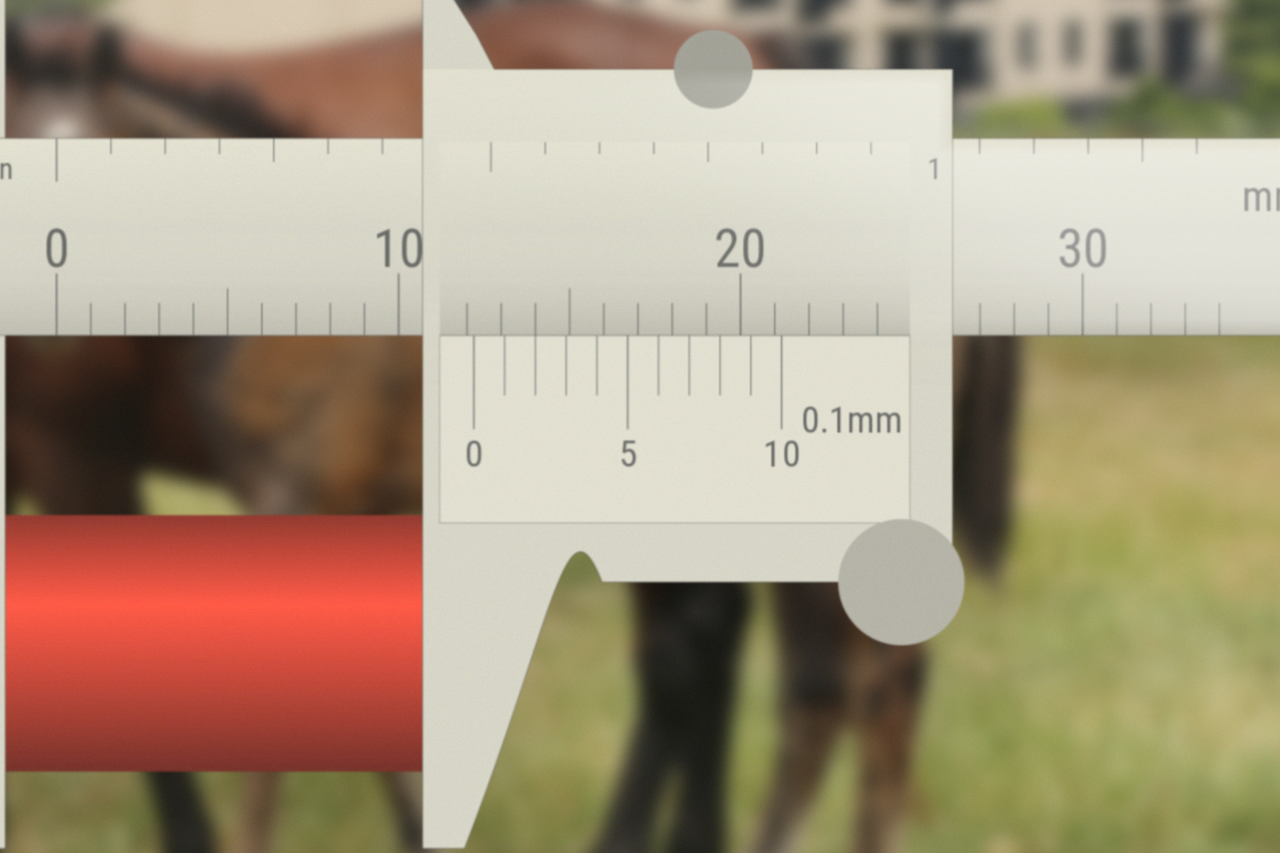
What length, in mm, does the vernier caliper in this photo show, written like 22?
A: 12.2
